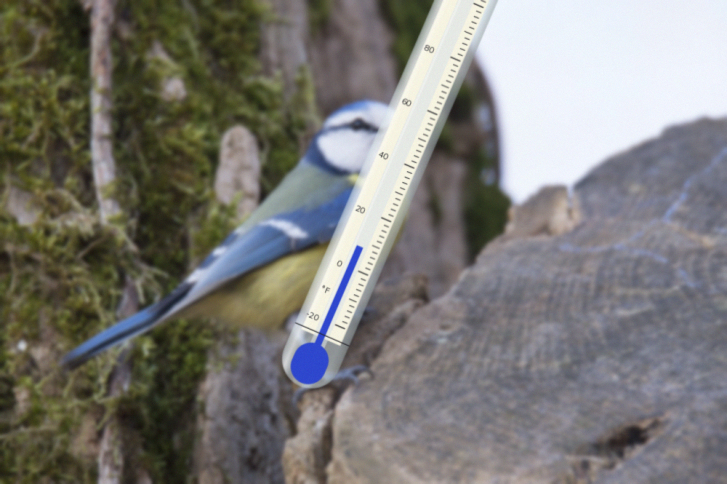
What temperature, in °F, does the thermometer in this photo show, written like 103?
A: 8
